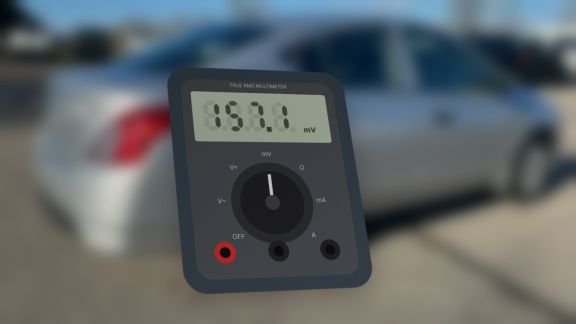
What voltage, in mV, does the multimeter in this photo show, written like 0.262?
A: 157.1
